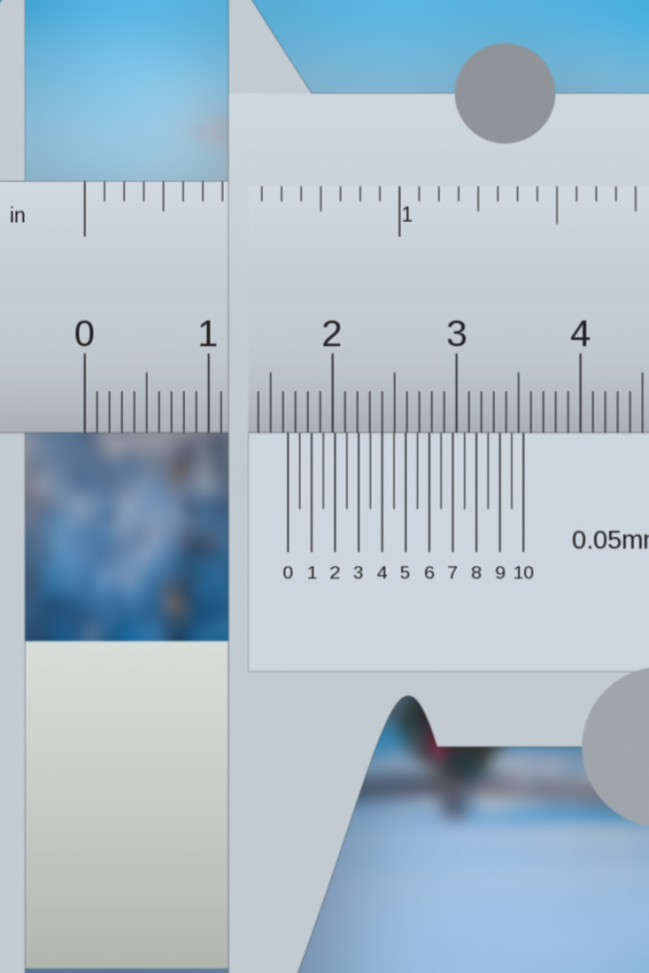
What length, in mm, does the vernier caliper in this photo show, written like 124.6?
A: 16.4
